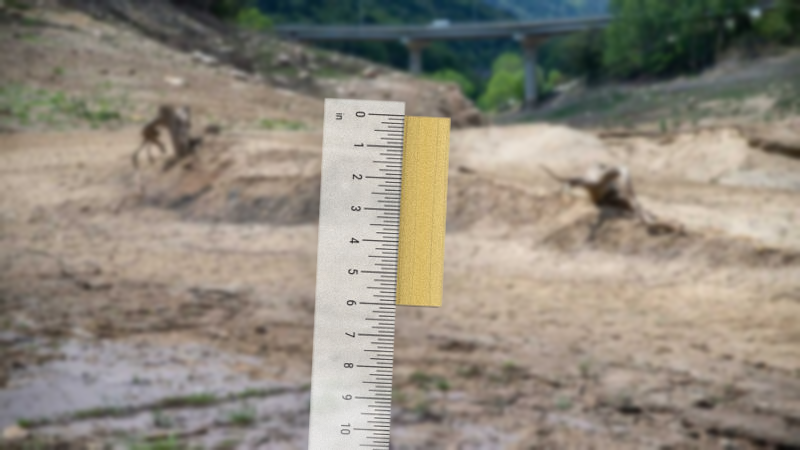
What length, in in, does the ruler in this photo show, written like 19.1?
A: 6
